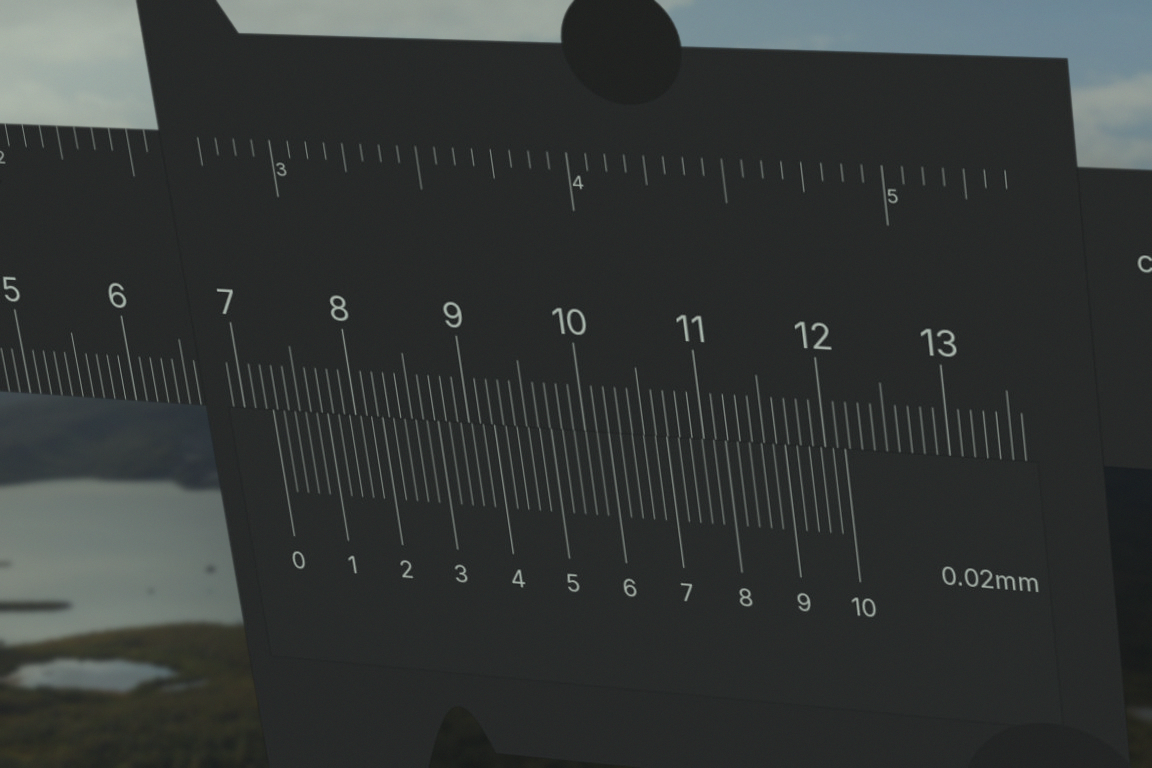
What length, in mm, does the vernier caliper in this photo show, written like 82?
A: 72.6
